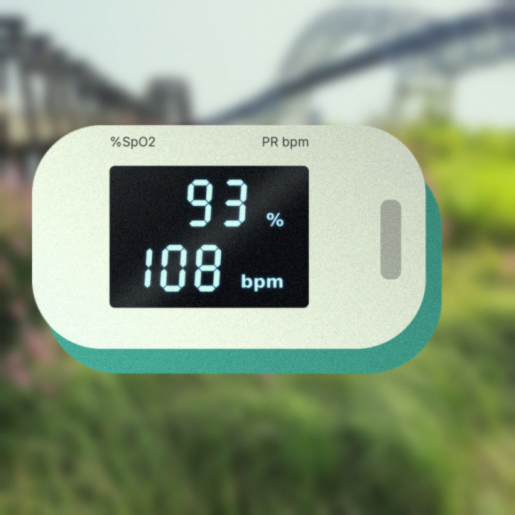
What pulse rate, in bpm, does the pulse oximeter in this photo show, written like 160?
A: 108
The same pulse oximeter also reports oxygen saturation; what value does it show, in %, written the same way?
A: 93
